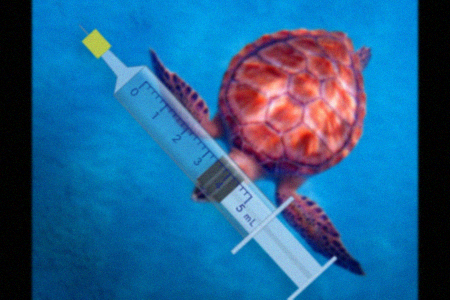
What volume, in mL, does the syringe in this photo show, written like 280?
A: 3.4
